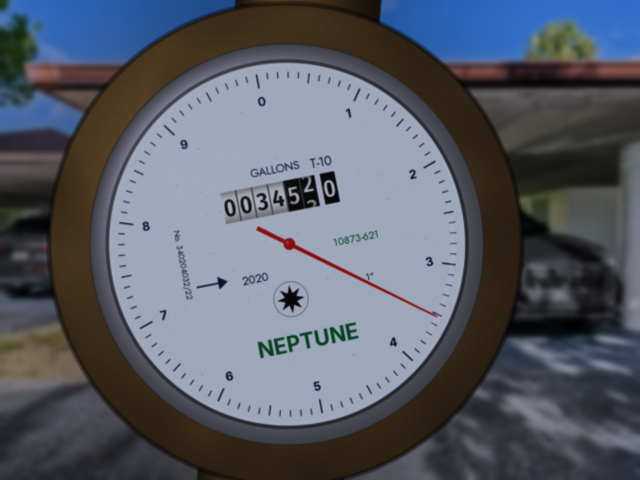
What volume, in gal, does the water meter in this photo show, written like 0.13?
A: 34523.5
